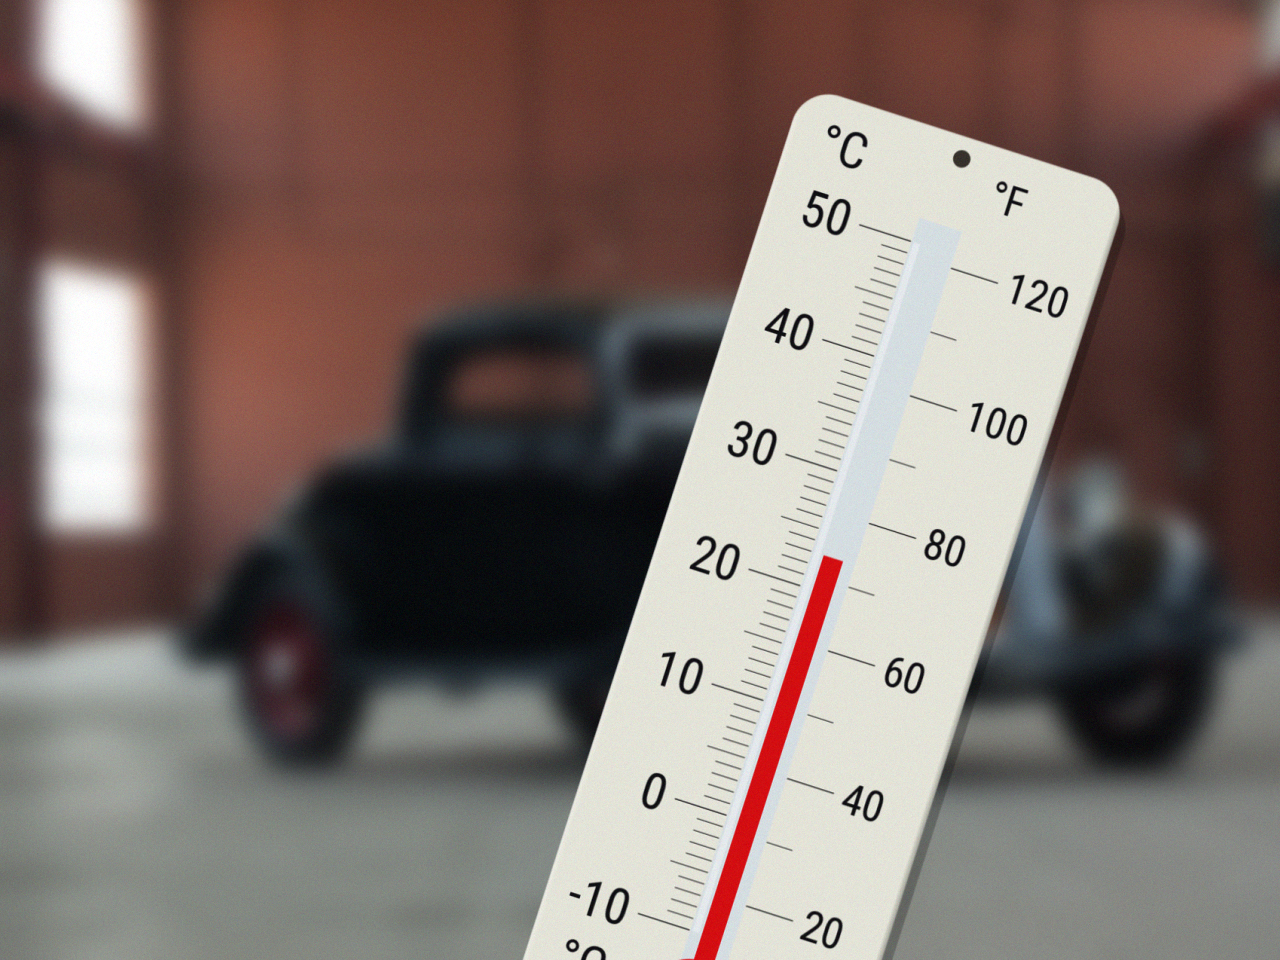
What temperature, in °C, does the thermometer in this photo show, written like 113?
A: 23
